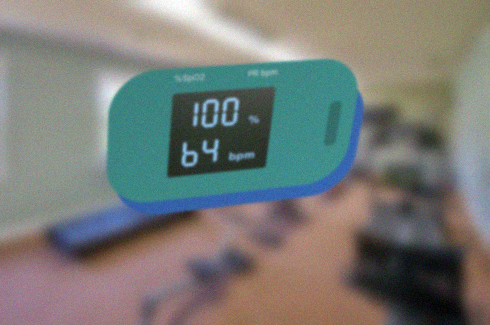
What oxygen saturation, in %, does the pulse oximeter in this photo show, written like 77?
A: 100
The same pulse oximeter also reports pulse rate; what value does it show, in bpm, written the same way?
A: 64
